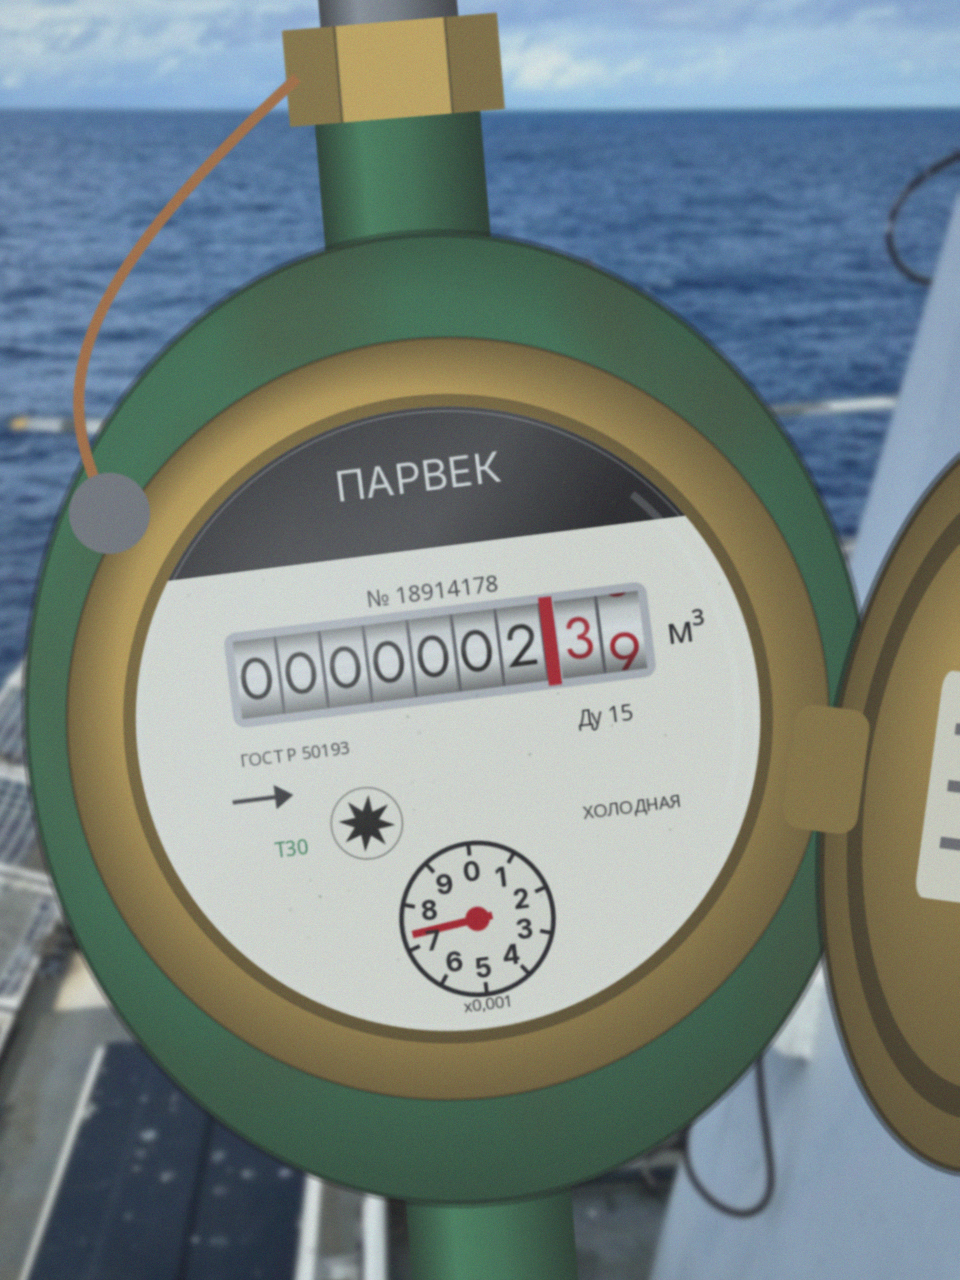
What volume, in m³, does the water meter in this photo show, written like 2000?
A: 2.387
